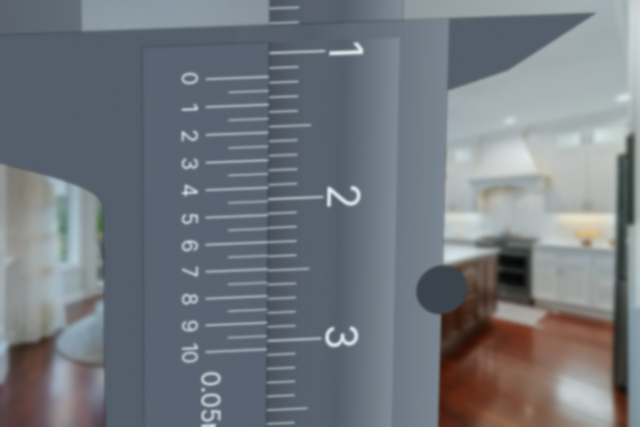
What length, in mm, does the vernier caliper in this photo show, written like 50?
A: 11.6
